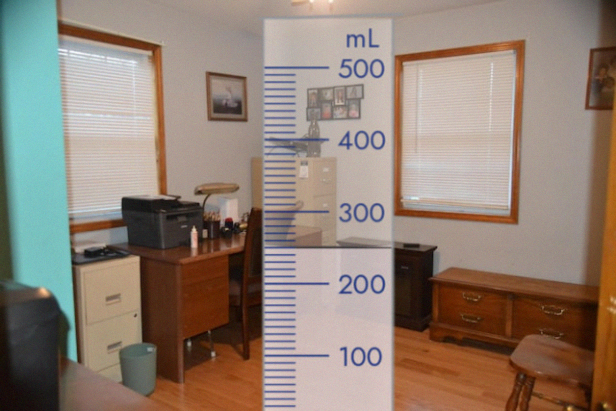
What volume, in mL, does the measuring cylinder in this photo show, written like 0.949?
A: 250
